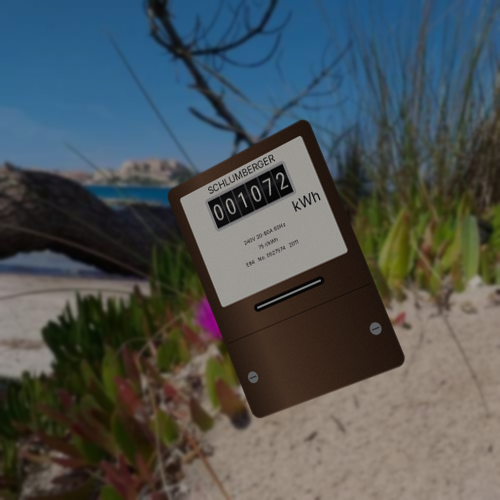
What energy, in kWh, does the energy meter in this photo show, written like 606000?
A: 1072
